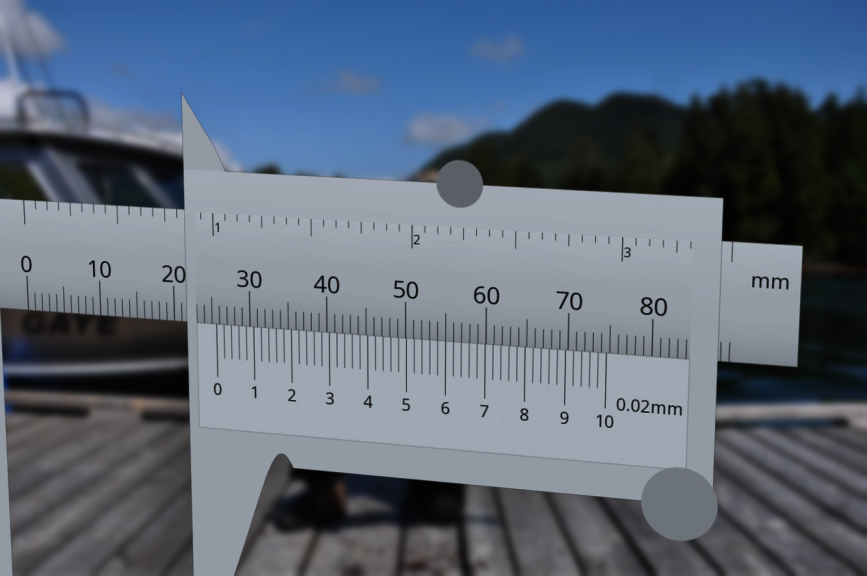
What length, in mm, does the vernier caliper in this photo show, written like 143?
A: 25.6
